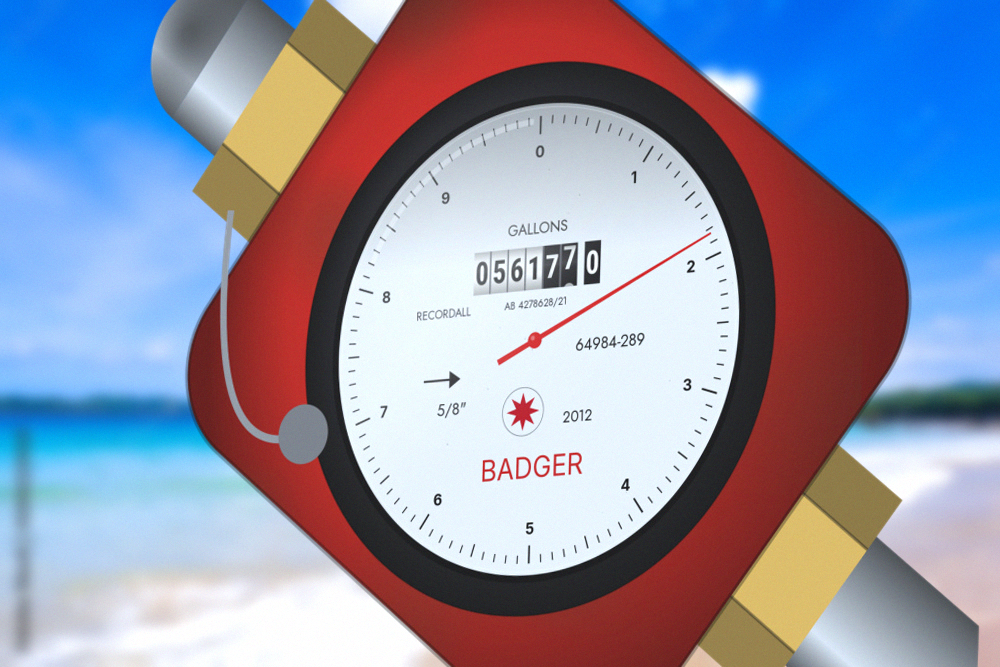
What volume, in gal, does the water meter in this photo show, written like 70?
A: 561771.8
